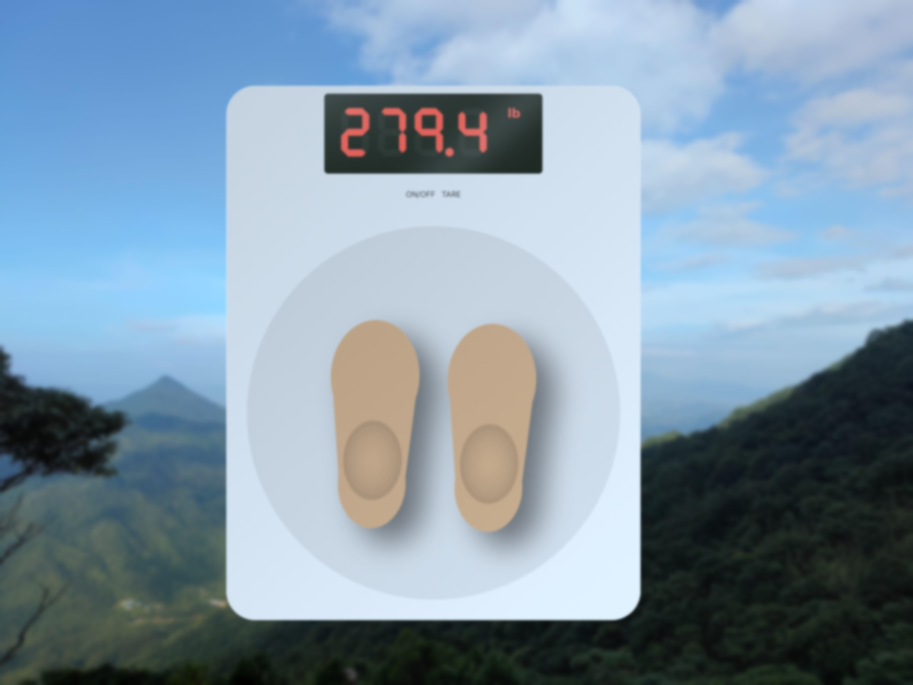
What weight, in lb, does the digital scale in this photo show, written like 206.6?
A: 279.4
